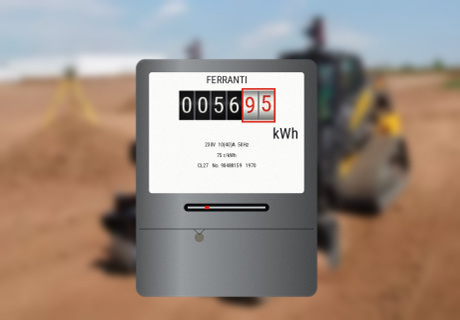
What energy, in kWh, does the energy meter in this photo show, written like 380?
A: 56.95
